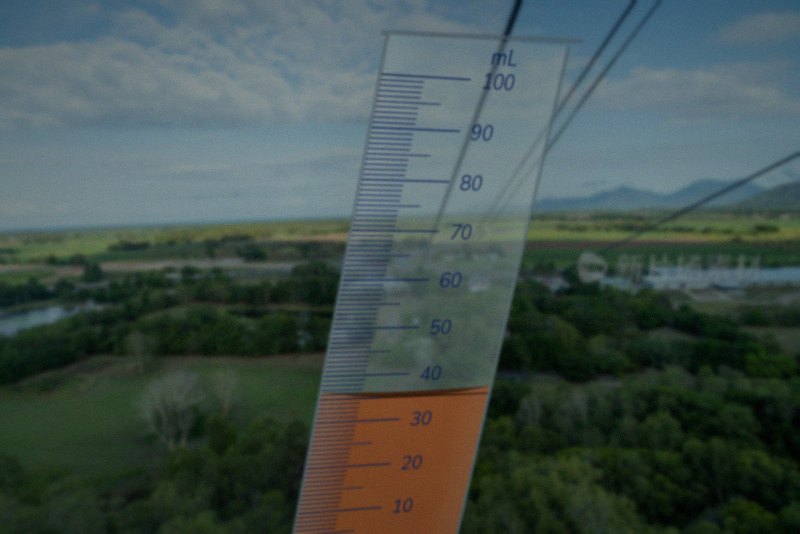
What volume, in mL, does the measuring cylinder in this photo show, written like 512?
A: 35
